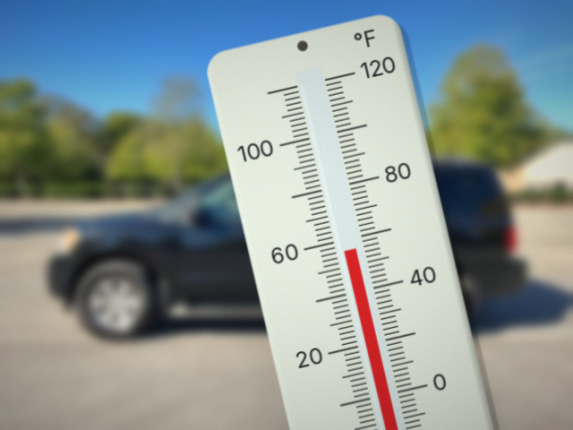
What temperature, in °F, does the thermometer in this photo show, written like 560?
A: 56
